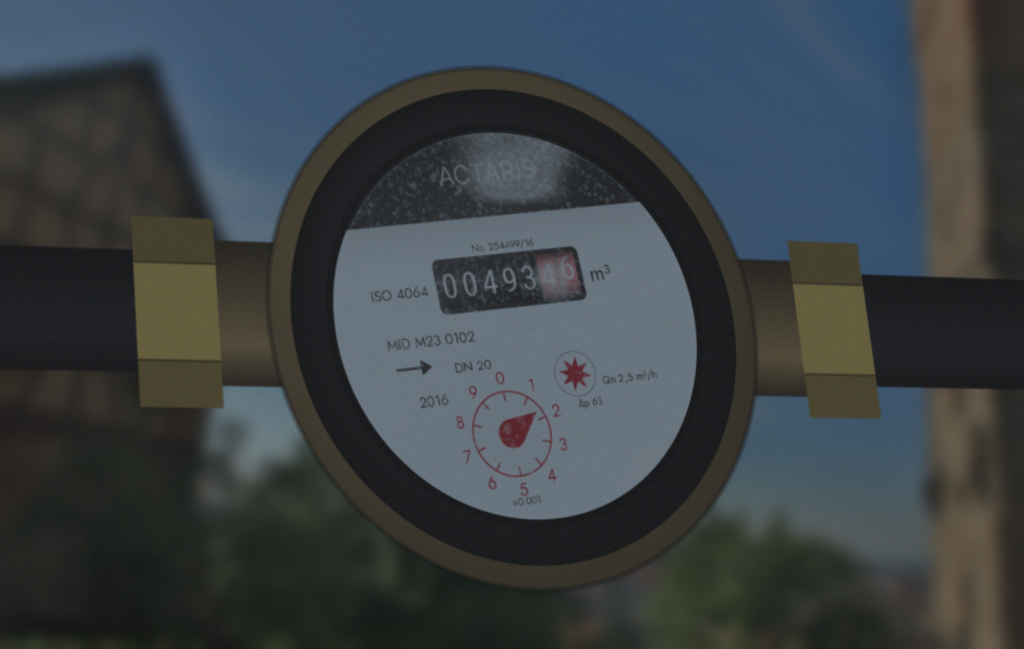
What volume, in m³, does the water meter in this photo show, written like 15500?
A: 493.461
